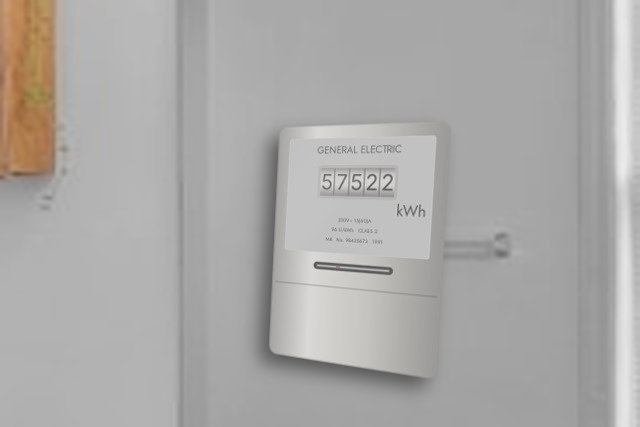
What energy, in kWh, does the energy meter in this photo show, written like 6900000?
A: 57522
